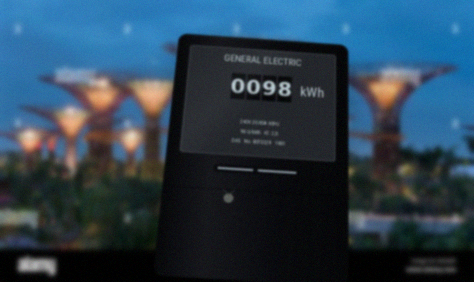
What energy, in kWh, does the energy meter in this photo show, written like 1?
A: 98
